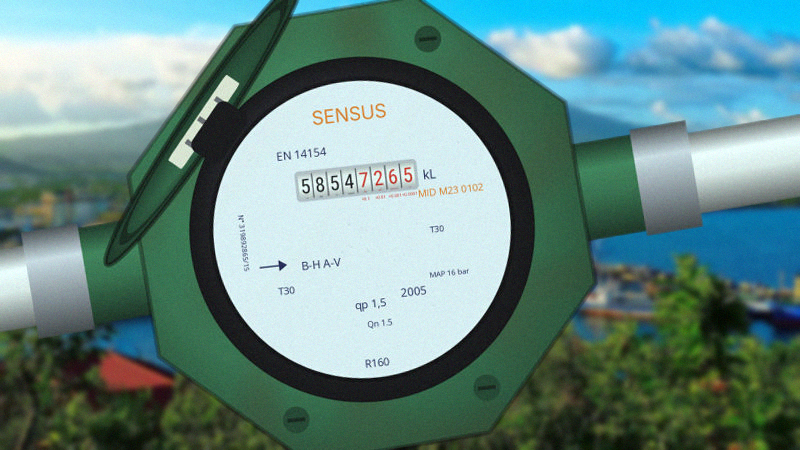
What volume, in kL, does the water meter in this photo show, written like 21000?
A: 5854.7265
